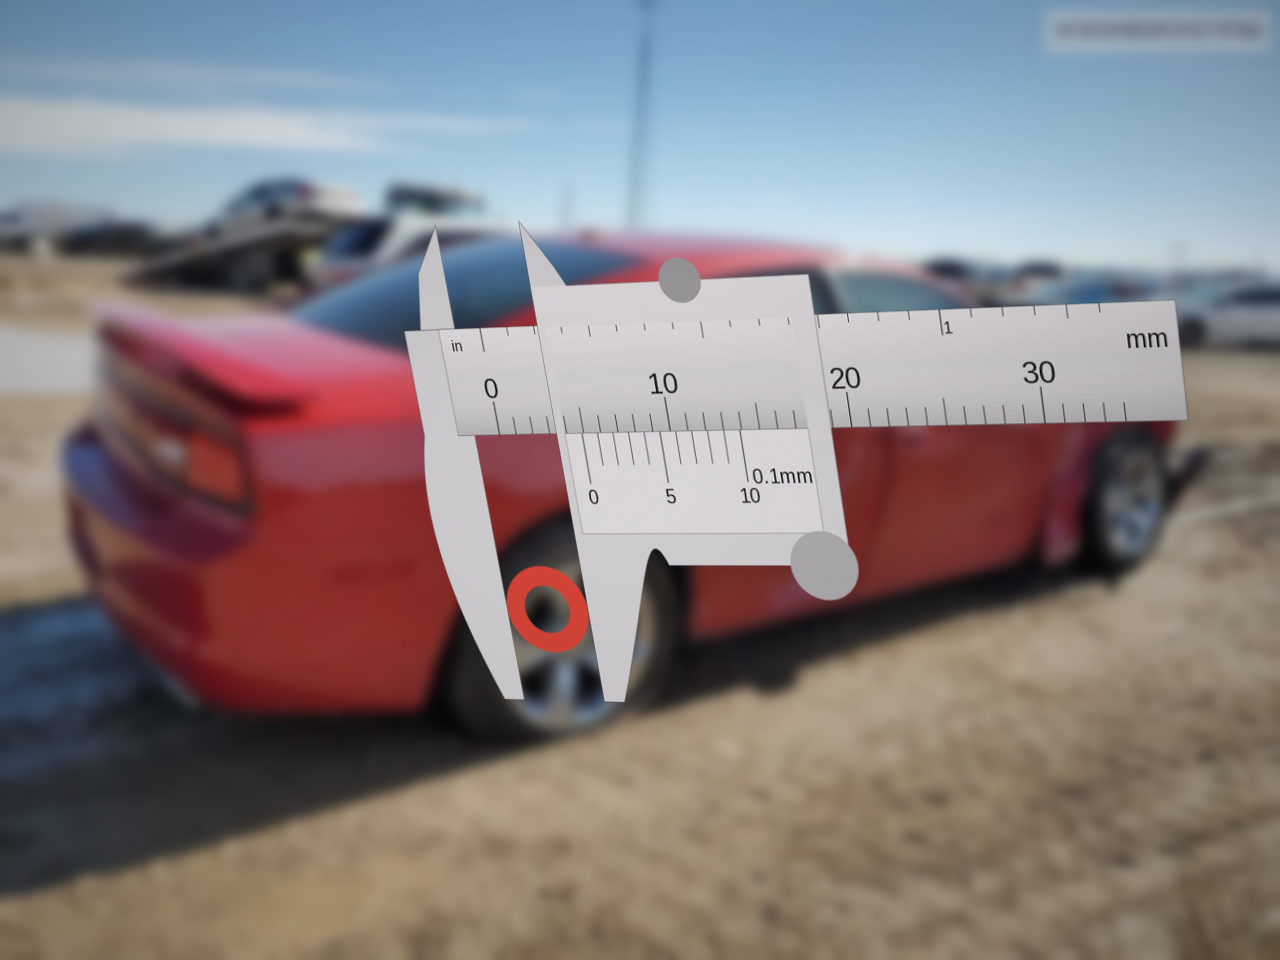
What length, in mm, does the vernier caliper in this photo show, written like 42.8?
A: 4.9
